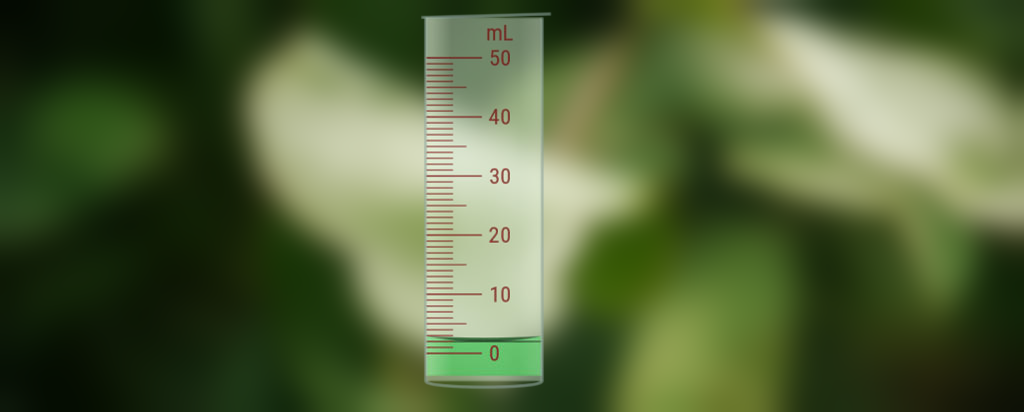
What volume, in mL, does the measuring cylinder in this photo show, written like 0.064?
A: 2
